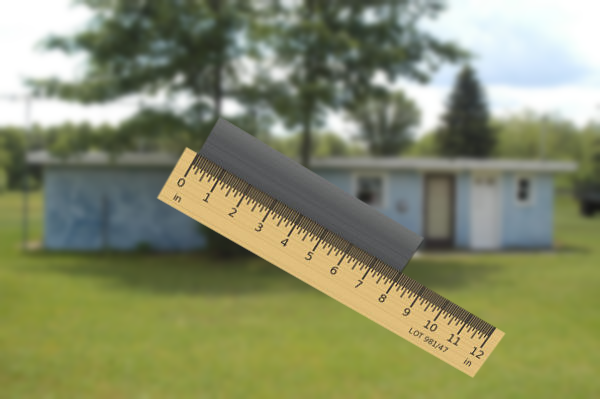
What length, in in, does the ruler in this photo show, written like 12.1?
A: 8
